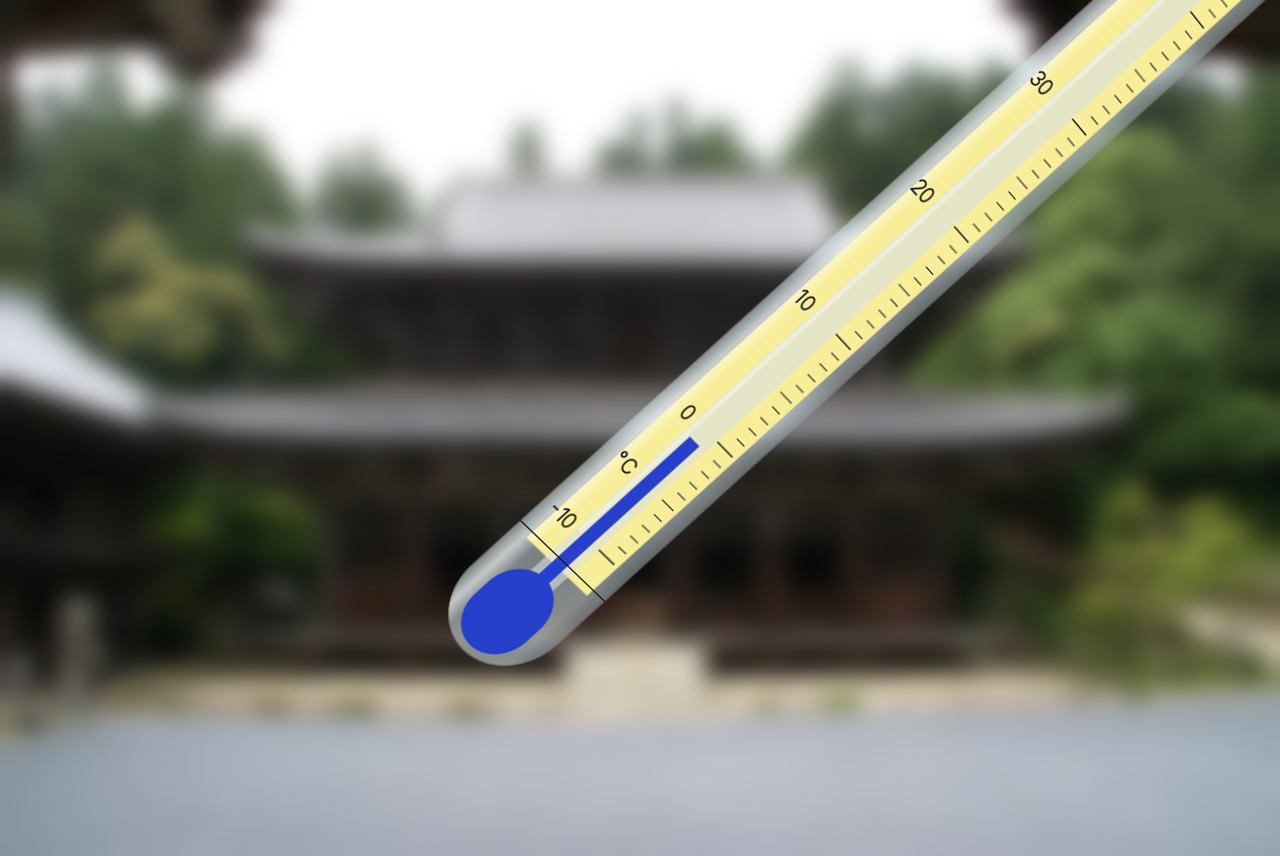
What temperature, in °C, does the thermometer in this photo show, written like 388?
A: -1
